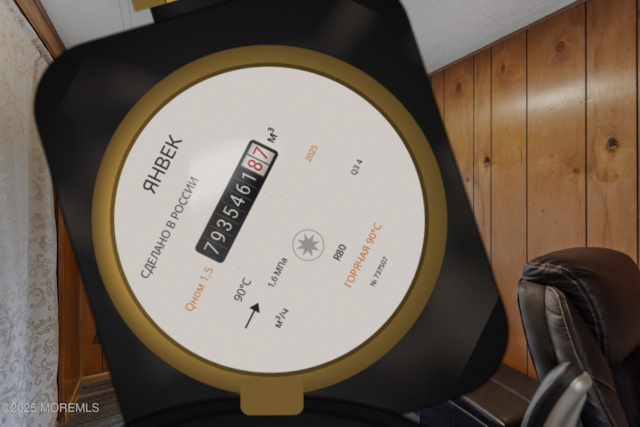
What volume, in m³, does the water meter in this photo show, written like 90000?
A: 7935461.87
